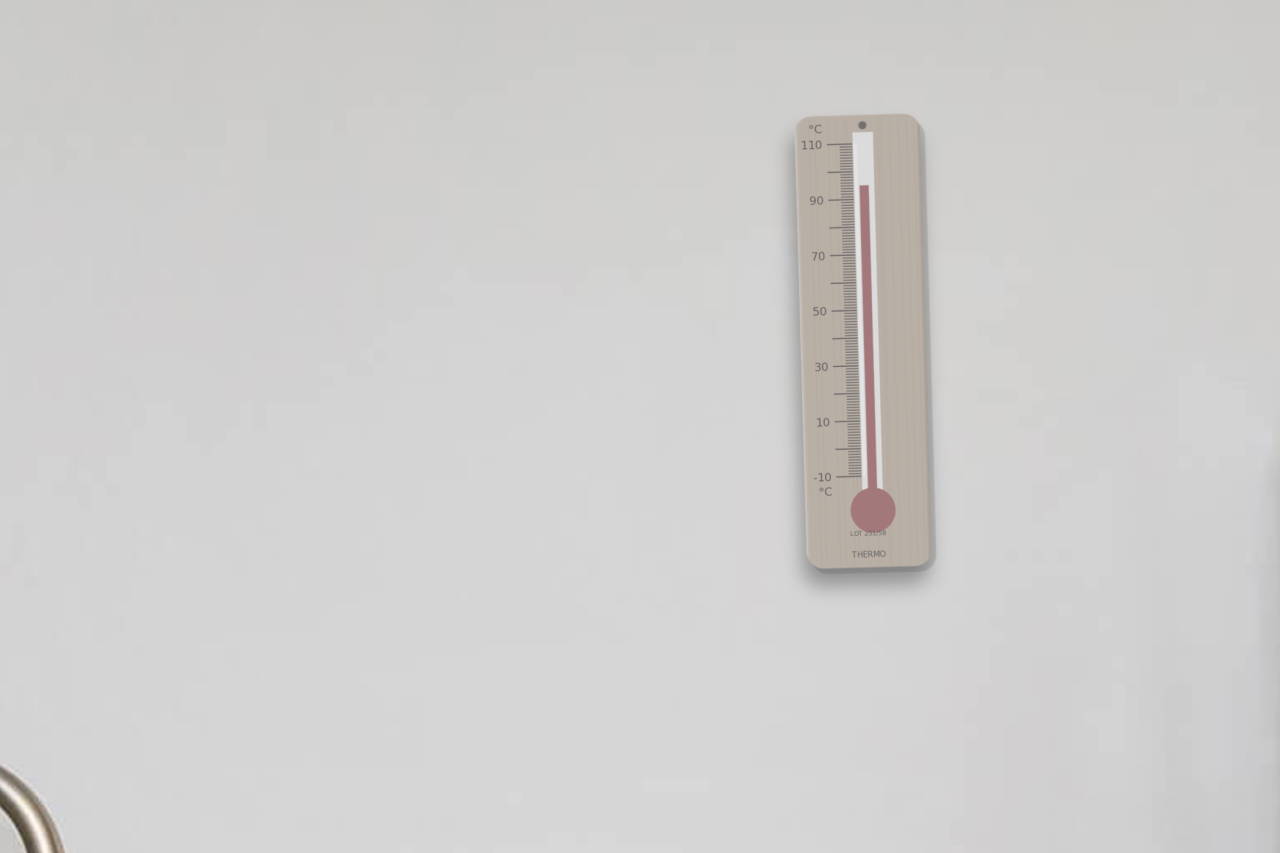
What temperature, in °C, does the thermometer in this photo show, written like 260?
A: 95
